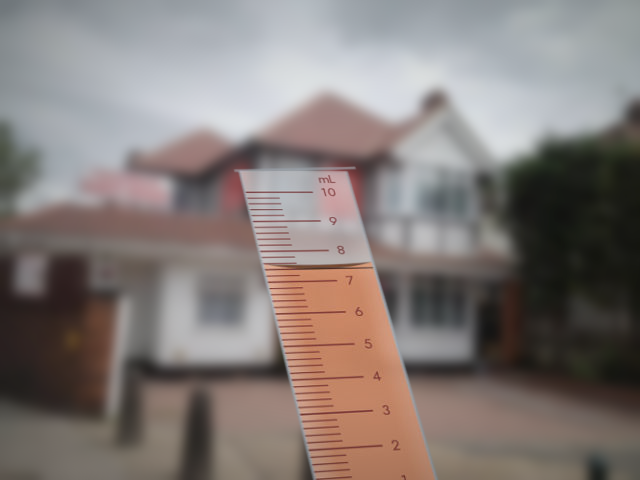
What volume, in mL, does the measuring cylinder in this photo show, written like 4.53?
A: 7.4
